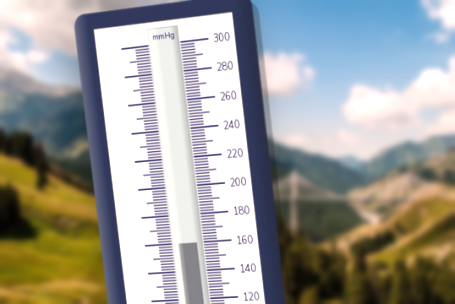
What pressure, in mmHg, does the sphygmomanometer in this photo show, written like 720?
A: 160
